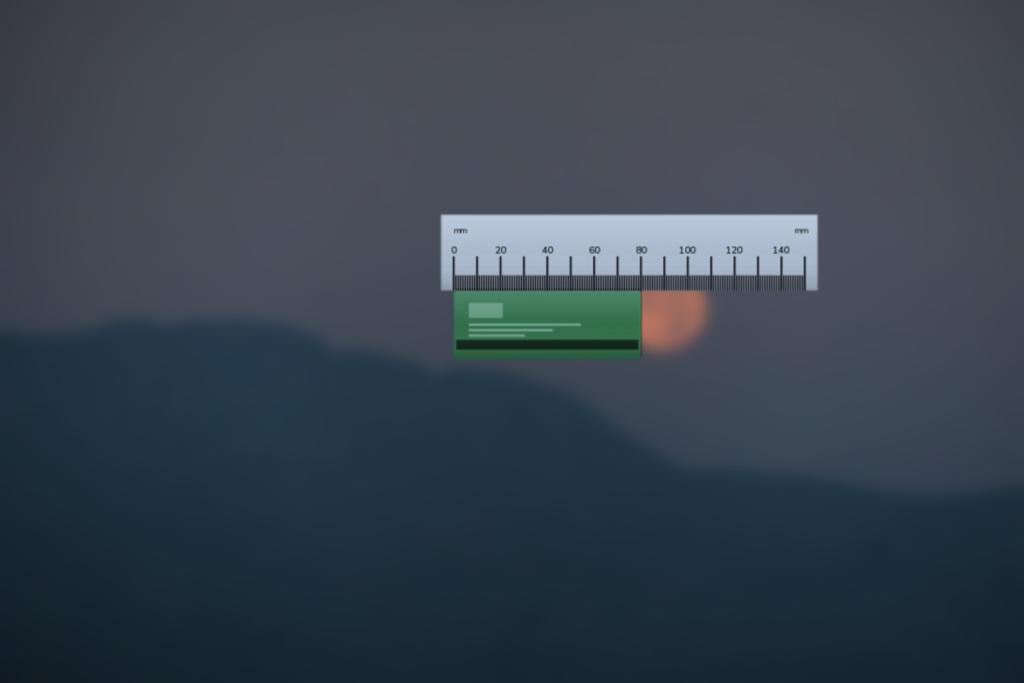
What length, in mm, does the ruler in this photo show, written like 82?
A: 80
